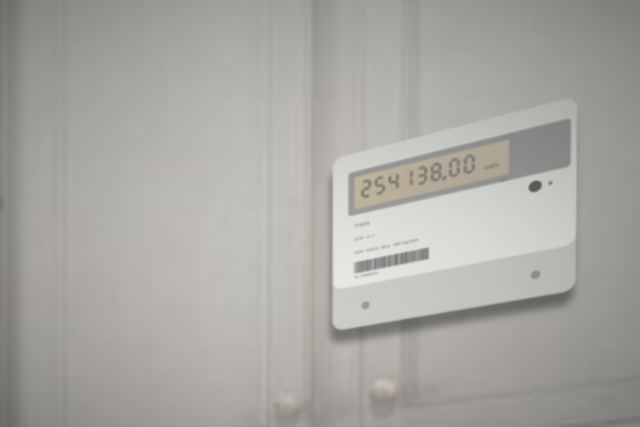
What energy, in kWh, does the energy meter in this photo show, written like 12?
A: 254138.00
